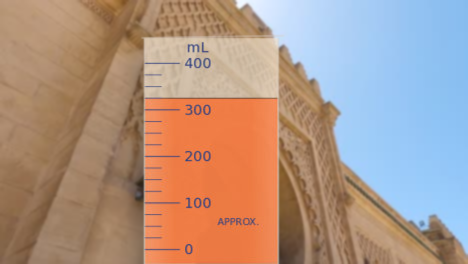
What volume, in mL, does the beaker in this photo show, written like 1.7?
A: 325
